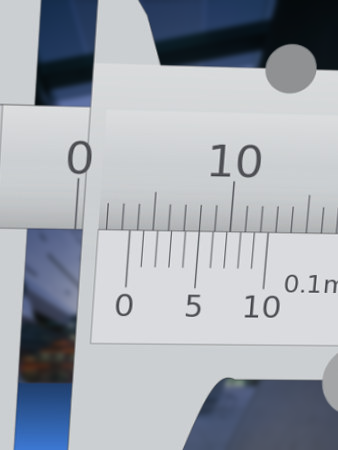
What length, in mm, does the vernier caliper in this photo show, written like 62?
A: 3.5
